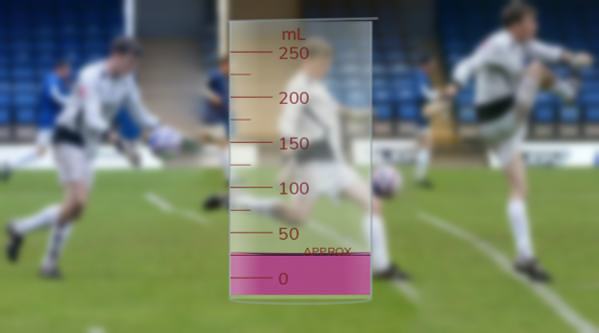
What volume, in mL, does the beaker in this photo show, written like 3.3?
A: 25
